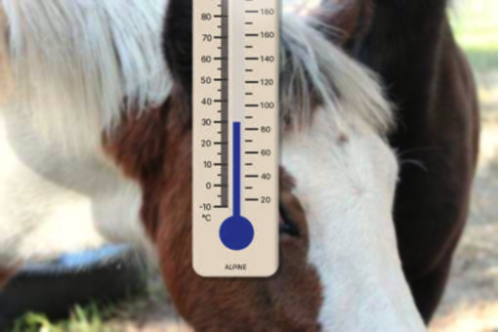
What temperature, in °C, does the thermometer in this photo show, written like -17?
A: 30
